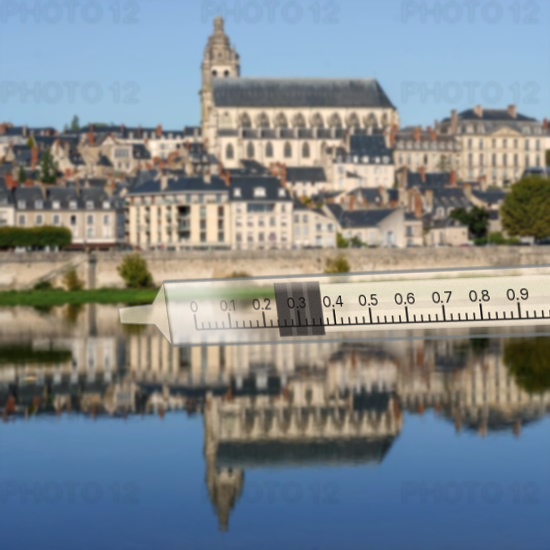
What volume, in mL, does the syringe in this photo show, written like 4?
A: 0.24
